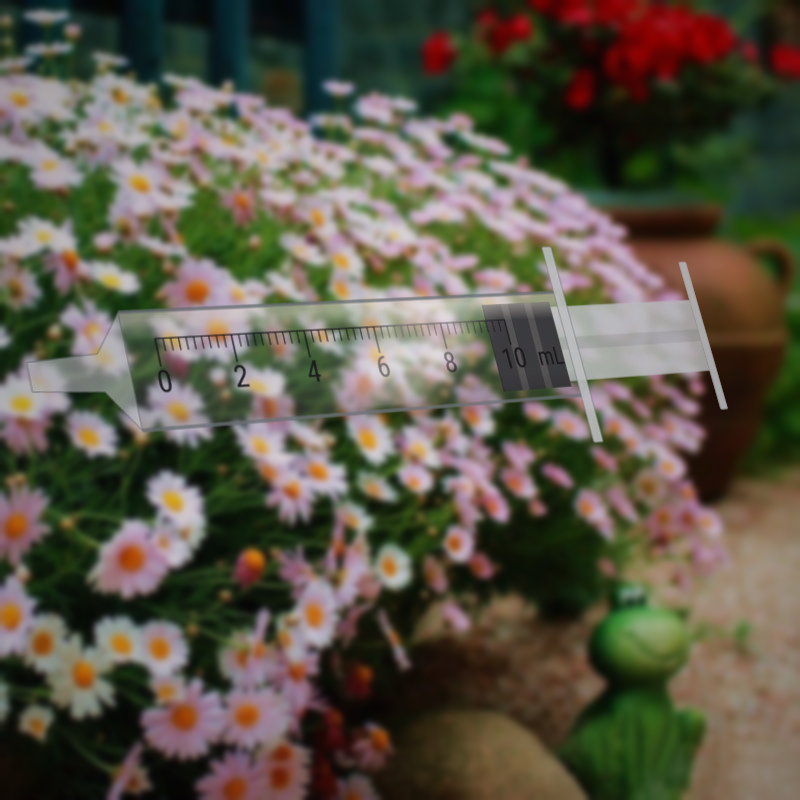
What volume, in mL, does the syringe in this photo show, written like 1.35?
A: 9.4
